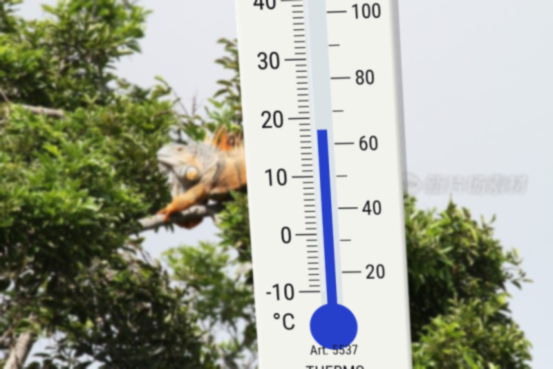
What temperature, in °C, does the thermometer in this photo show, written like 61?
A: 18
